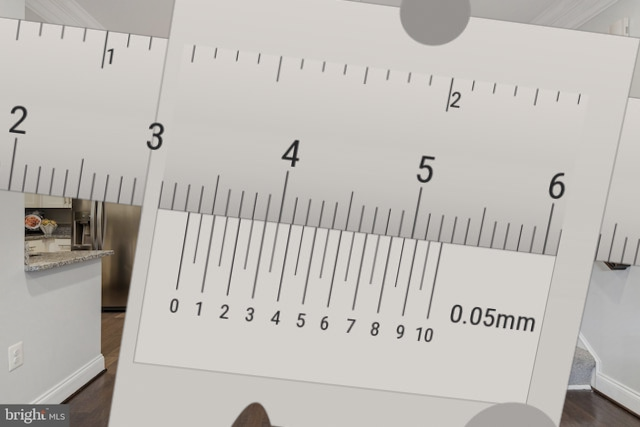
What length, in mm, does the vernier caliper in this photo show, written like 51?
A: 33.3
